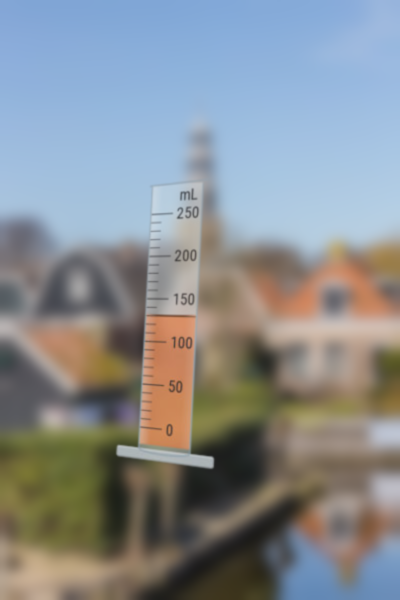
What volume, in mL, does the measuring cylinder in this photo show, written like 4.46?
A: 130
